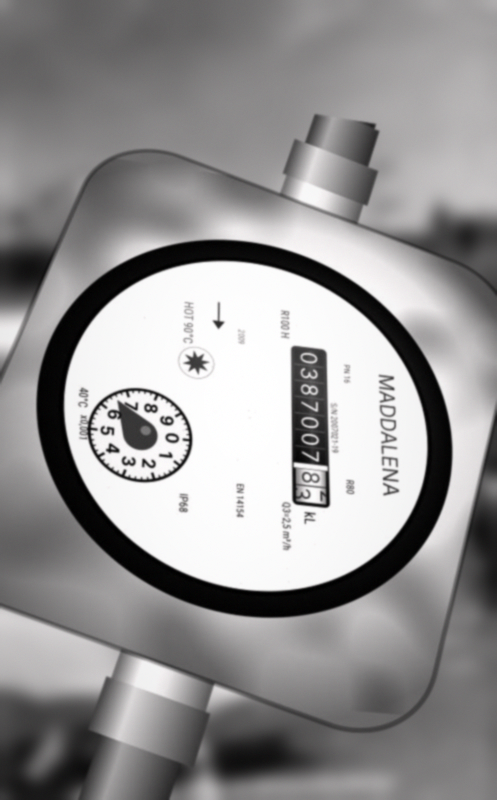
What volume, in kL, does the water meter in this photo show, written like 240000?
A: 387007.826
